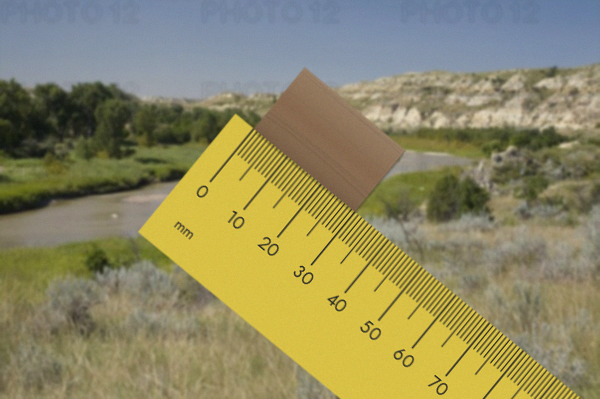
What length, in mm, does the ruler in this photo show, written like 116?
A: 30
